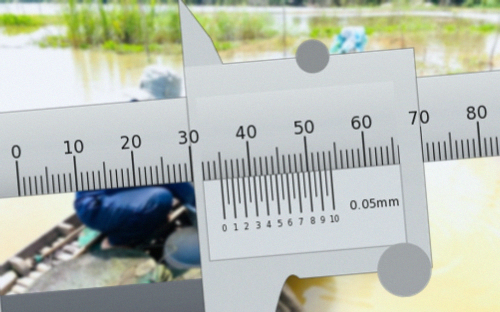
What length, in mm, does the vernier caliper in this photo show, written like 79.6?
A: 35.0
